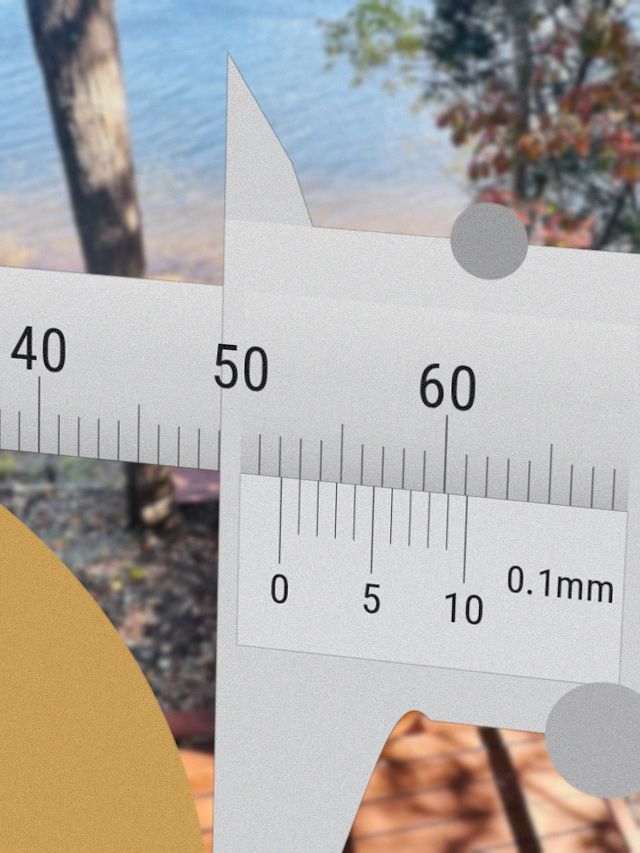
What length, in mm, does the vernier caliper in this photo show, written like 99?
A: 52.1
